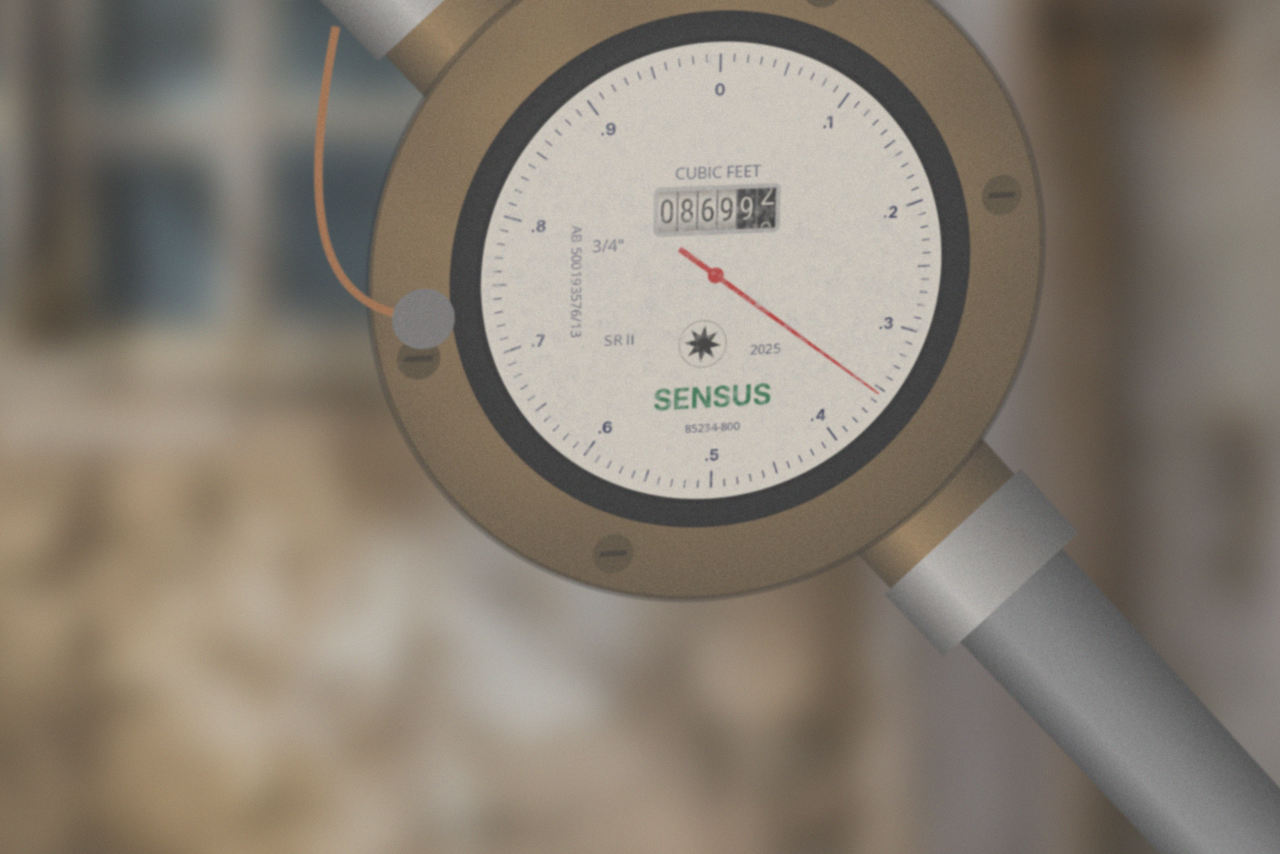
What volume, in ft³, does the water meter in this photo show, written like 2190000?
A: 86992.35
